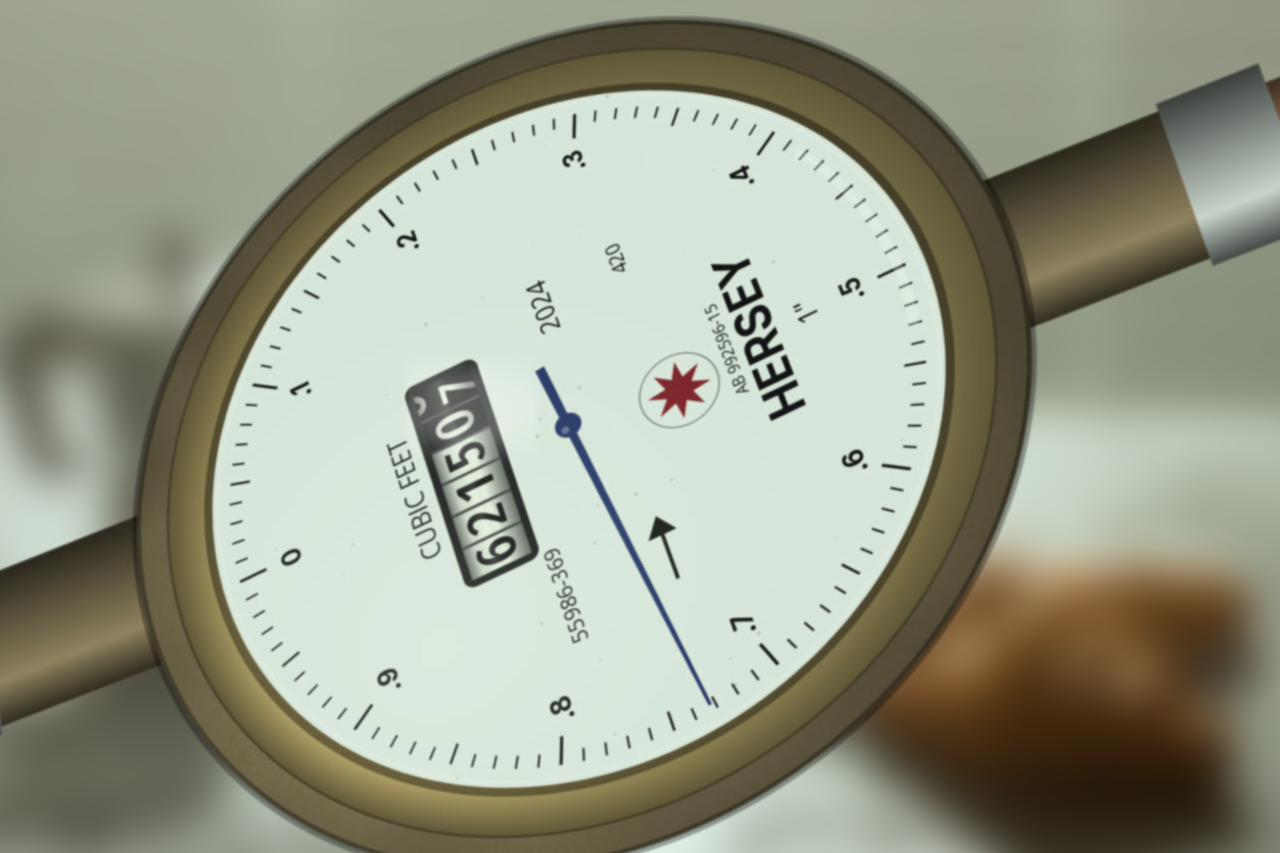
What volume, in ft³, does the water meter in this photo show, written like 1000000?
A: 621506.73
